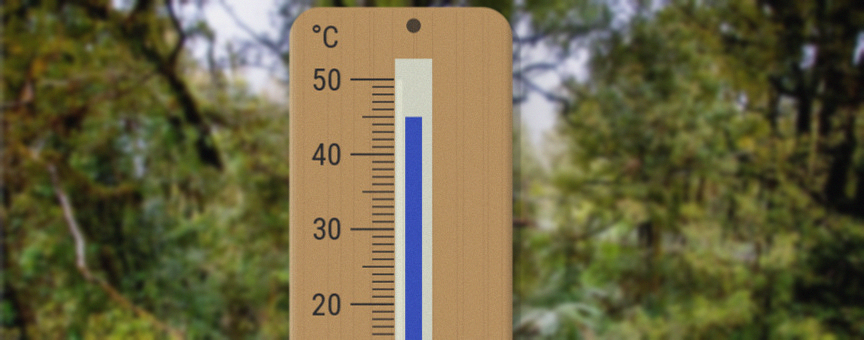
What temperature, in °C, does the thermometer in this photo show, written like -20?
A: 45
